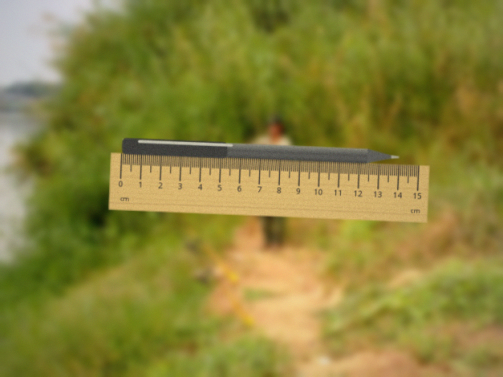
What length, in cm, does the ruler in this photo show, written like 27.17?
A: 14
